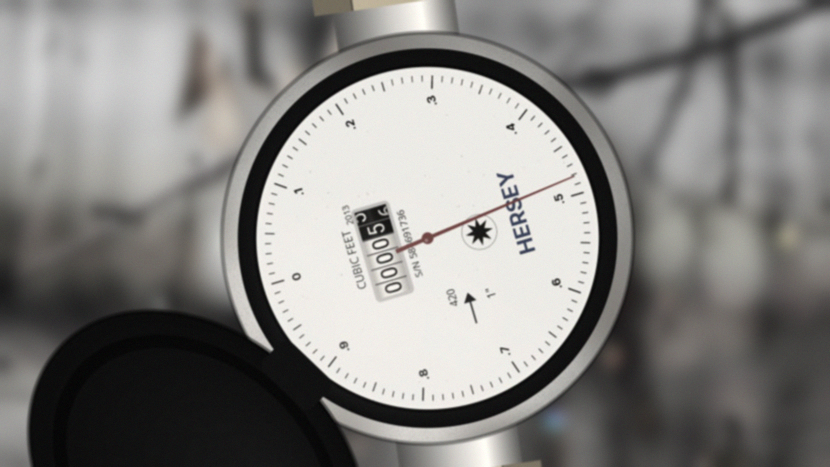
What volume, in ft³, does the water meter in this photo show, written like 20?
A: 55.48
